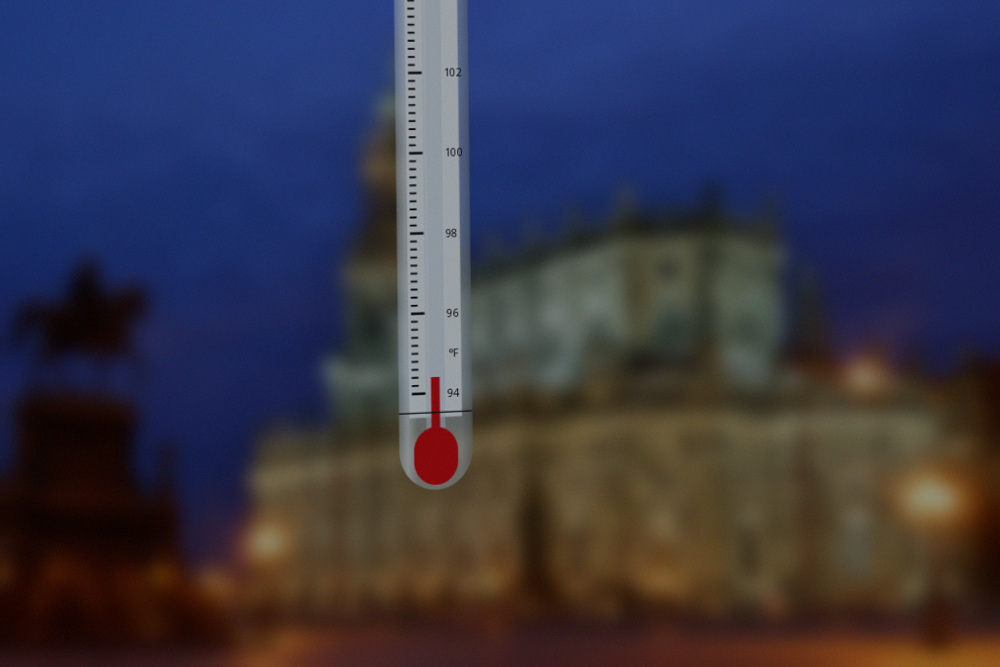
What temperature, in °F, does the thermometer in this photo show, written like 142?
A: 94.4
